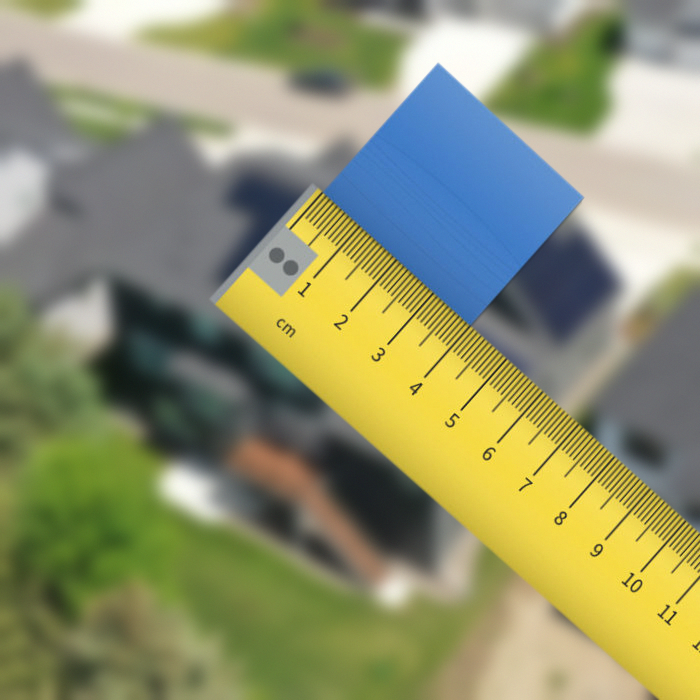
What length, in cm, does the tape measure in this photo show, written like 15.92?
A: 4
